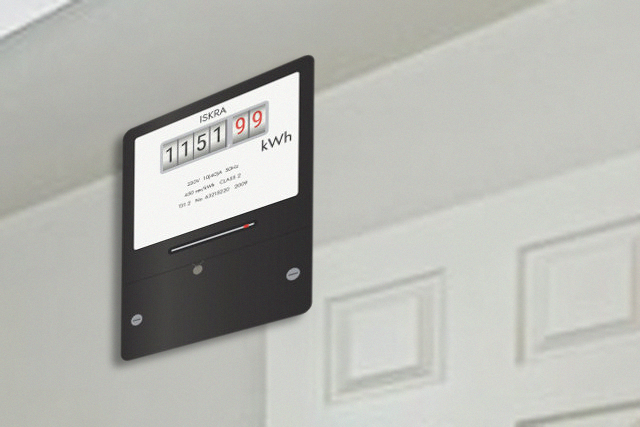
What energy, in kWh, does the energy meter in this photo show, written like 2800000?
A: 1151.99
